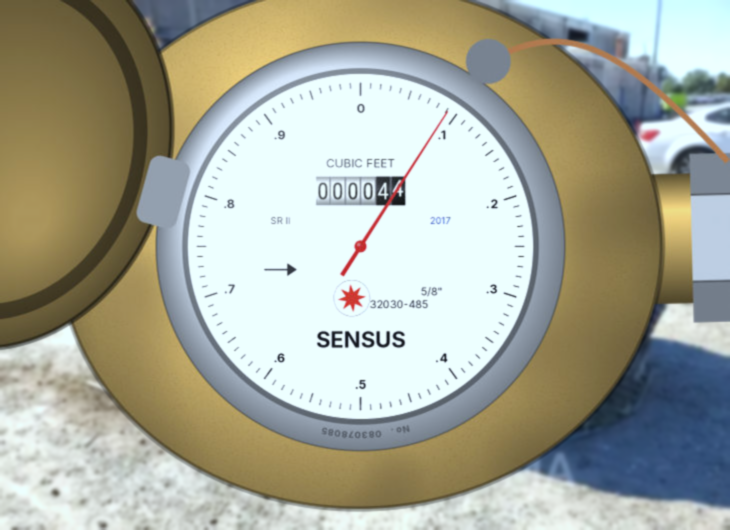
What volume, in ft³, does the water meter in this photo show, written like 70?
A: 44.09
